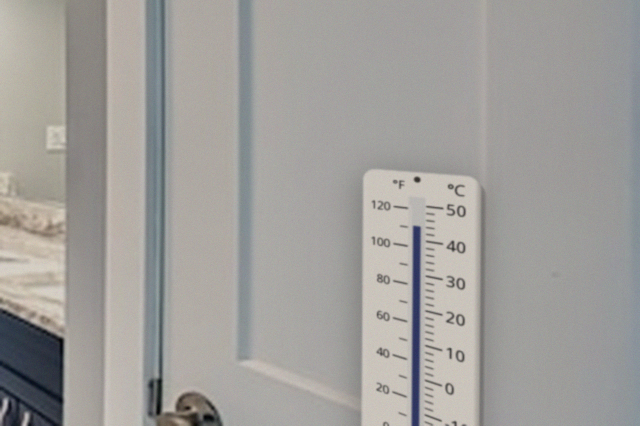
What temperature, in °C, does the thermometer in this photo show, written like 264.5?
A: 44
